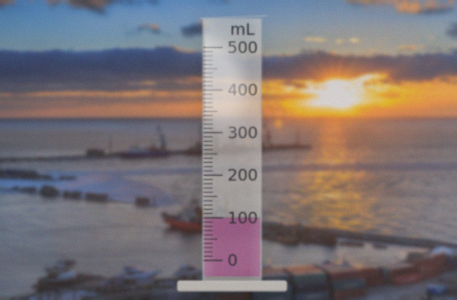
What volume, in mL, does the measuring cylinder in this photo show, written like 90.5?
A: 100
